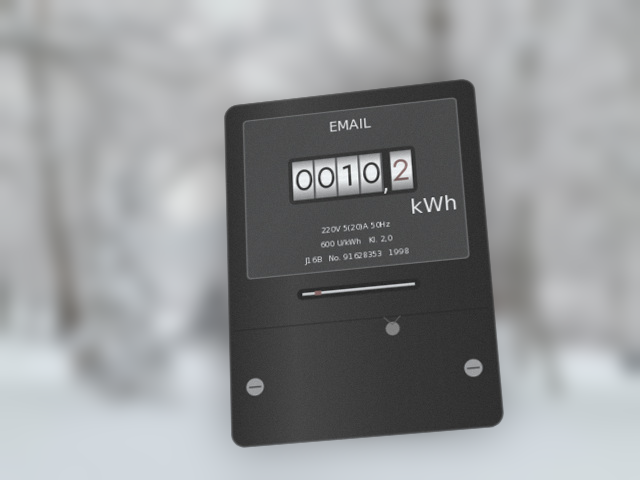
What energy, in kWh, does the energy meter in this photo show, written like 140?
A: 10.2
